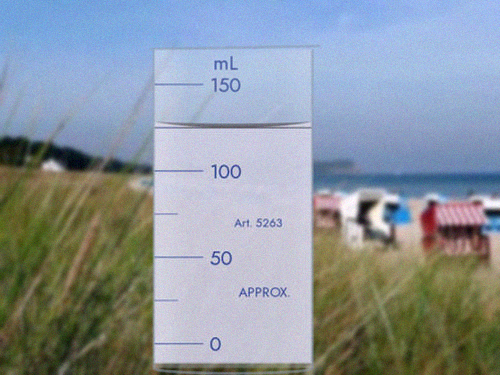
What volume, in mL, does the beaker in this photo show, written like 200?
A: 125
